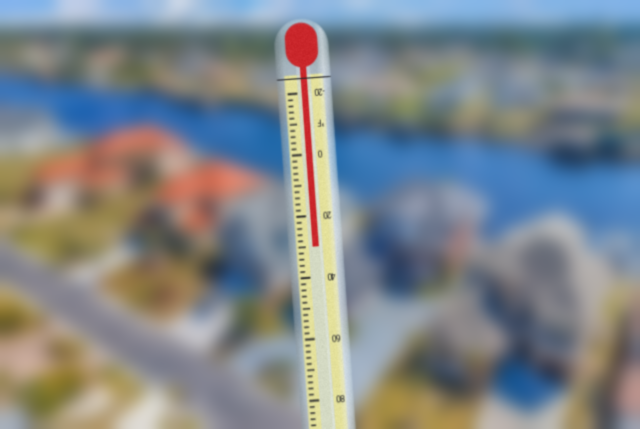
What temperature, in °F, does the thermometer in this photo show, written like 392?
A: 30
